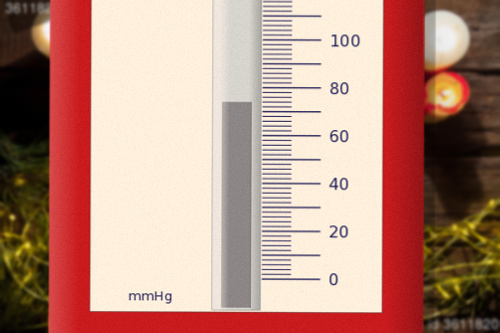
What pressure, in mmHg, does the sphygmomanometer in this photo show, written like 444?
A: 74
